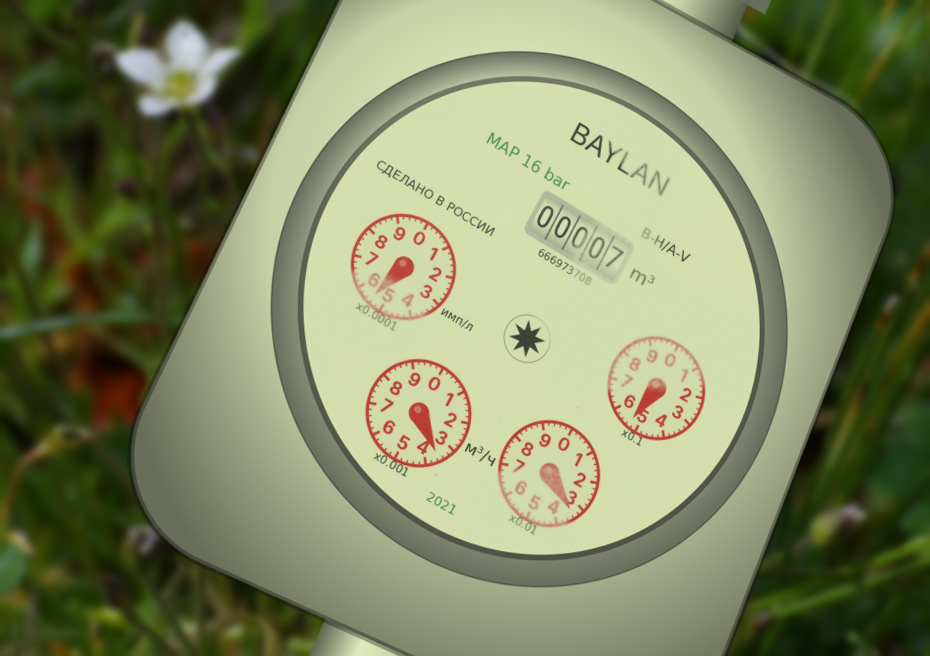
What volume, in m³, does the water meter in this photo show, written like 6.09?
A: 7.5335
